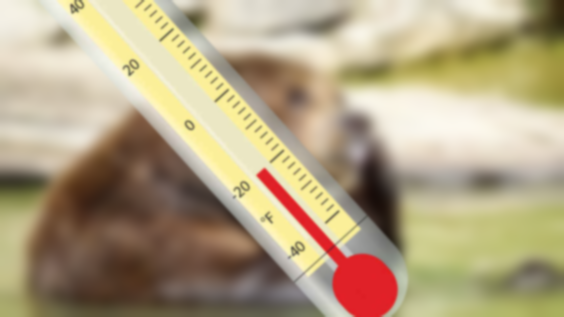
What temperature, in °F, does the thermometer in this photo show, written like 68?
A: -20
